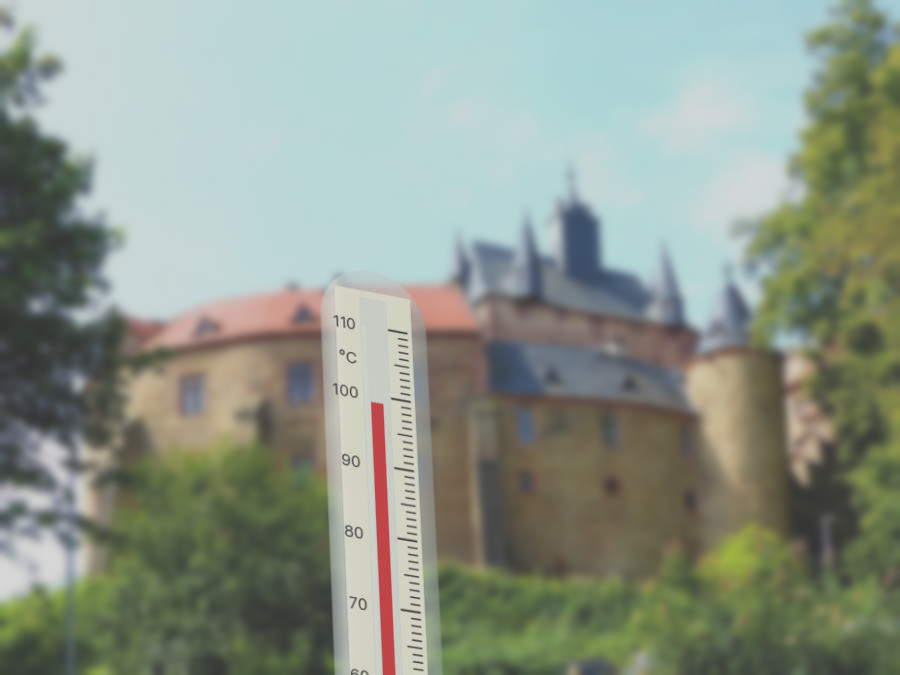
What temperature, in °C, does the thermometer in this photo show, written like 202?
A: 99
